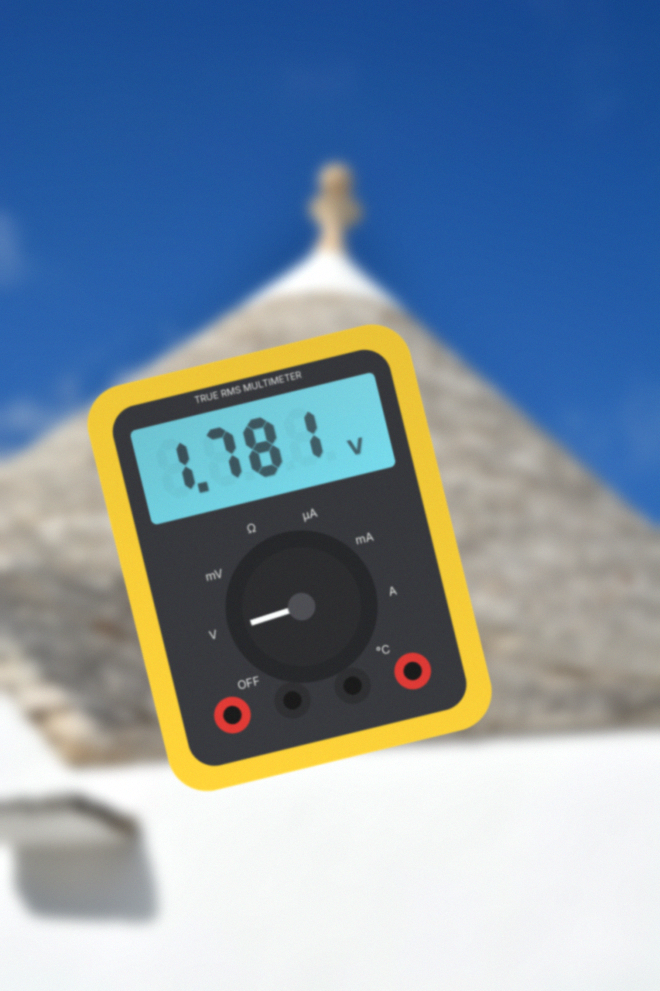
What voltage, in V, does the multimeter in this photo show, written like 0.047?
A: 1.781
